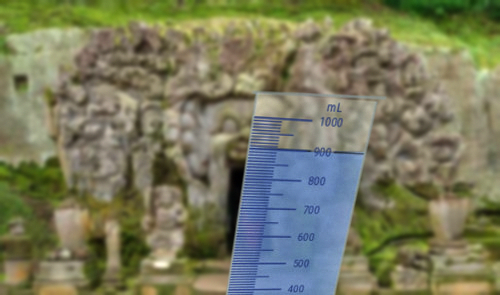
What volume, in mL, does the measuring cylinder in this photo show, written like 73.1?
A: 900
